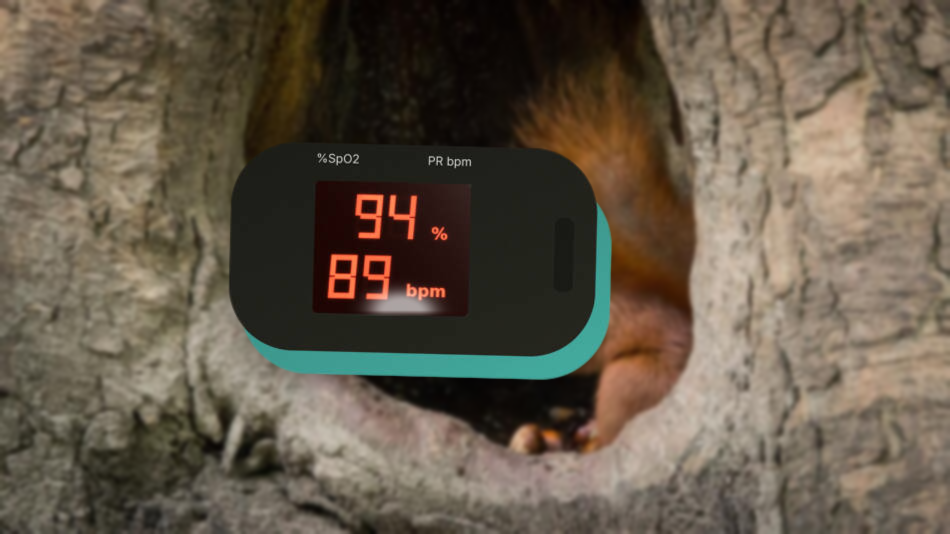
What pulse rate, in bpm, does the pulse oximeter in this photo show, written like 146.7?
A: 89
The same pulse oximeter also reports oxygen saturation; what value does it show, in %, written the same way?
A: 94
